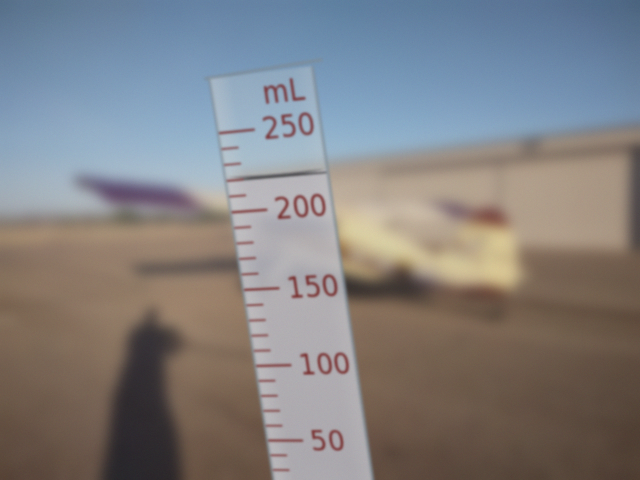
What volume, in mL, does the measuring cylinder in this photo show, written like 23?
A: 220
